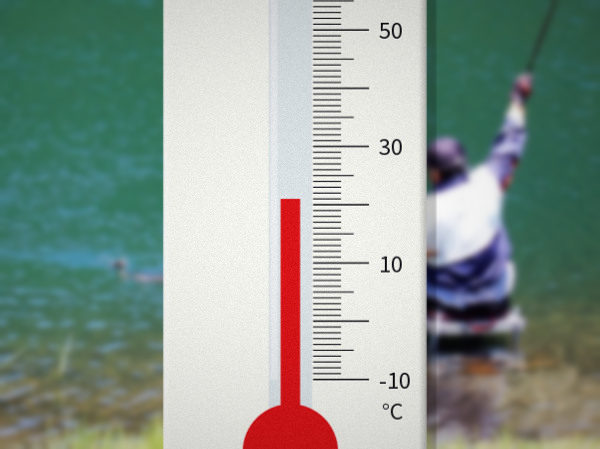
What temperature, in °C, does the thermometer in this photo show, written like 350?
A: 21
